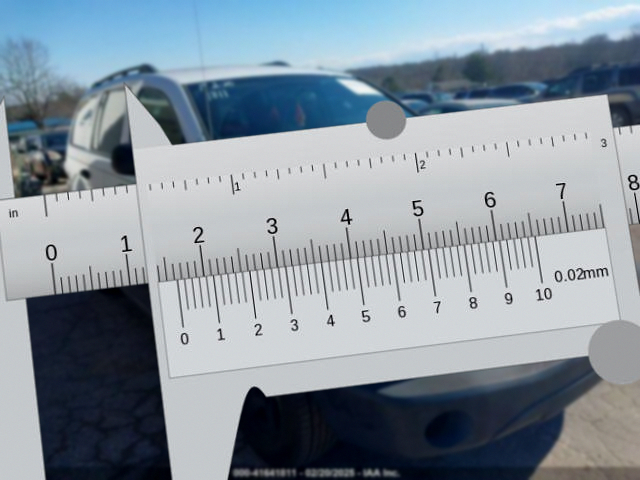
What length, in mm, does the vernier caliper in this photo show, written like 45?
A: 16.4
